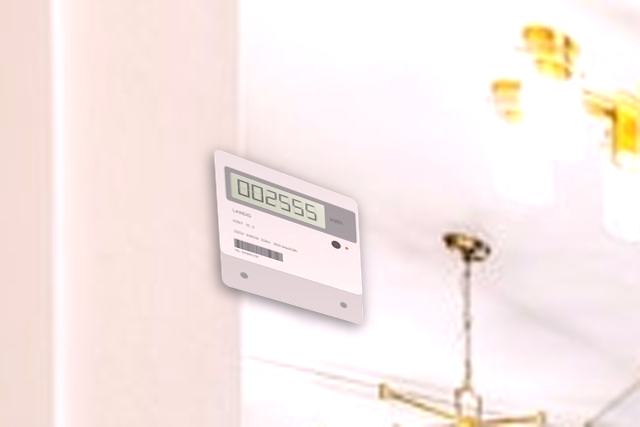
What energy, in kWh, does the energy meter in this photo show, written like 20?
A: 2555
